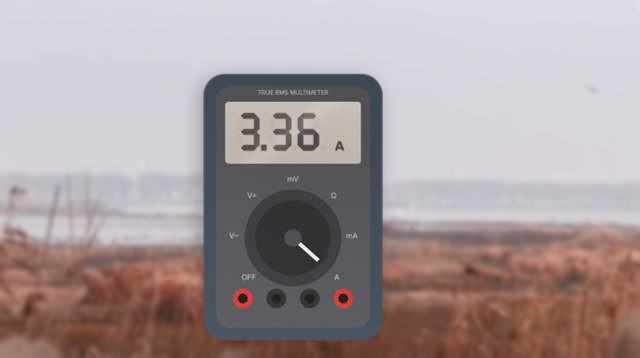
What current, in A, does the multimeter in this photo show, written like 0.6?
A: 3.36
